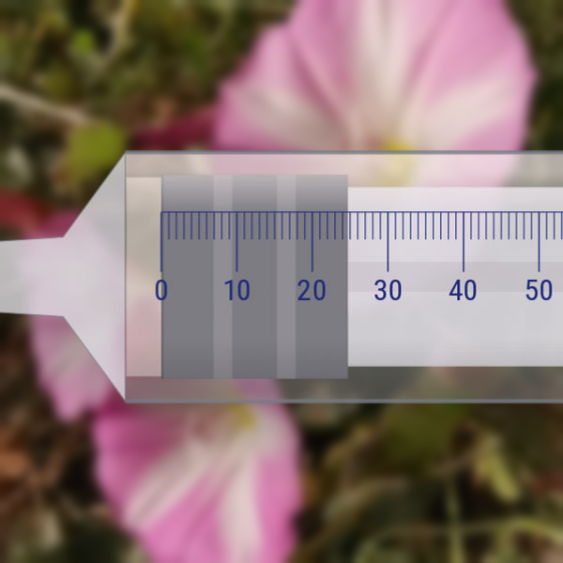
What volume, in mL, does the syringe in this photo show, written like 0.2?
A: 0
